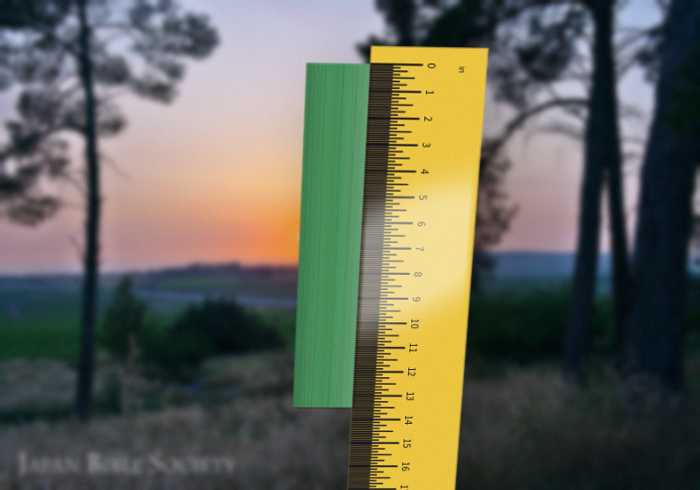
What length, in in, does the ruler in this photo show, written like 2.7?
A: 13.5
